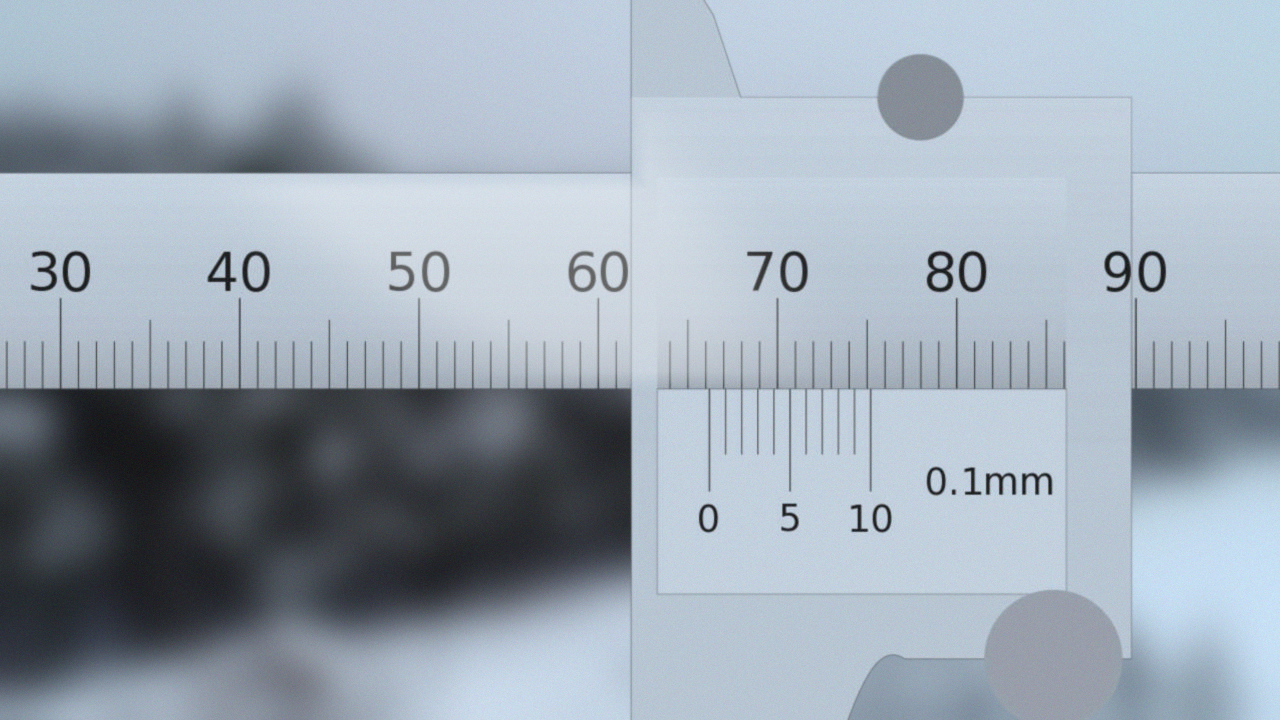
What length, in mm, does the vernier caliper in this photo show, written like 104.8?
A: 66.2
